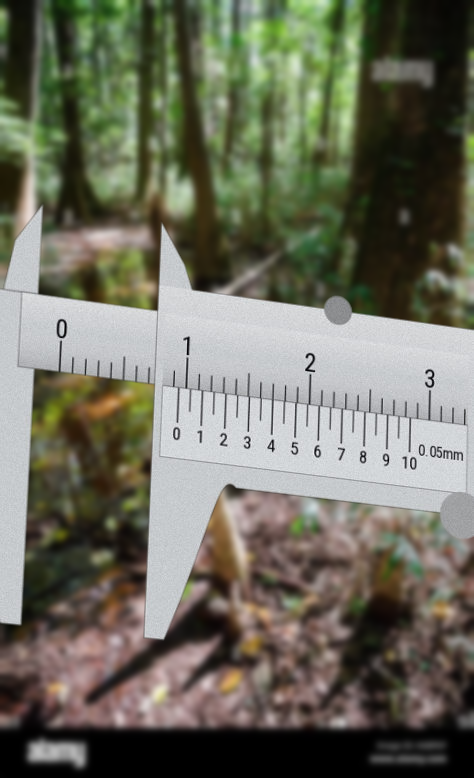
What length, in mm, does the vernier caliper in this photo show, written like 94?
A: 9.4
